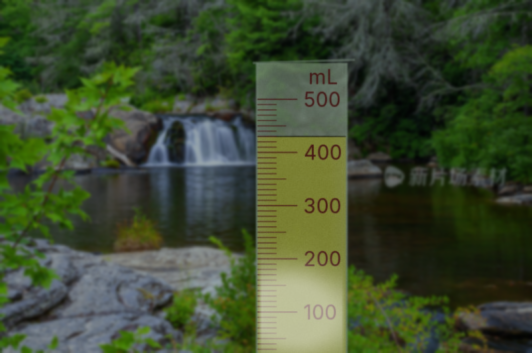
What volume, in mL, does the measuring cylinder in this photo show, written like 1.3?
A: 430
